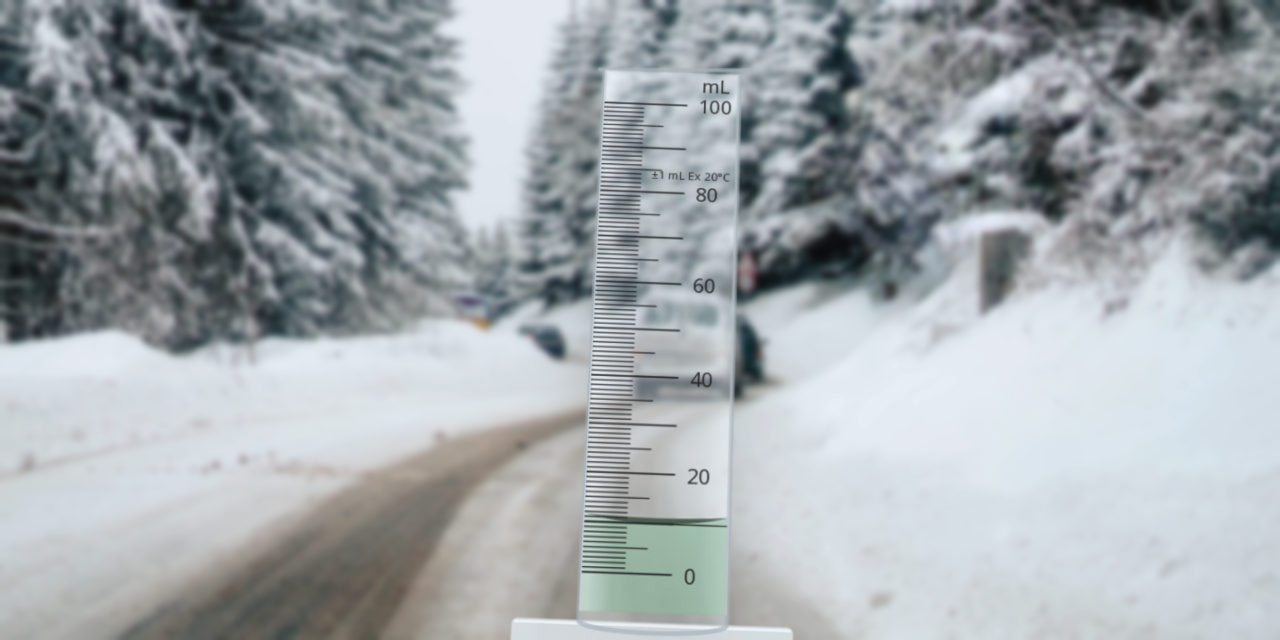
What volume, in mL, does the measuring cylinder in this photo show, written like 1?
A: 10
